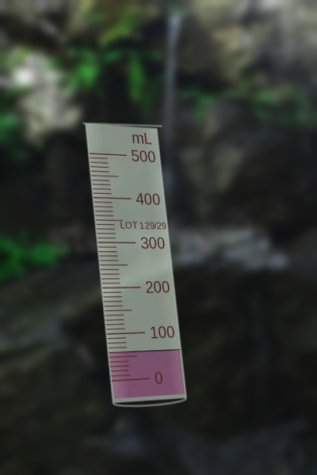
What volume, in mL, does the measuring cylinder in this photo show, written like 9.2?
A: 60
